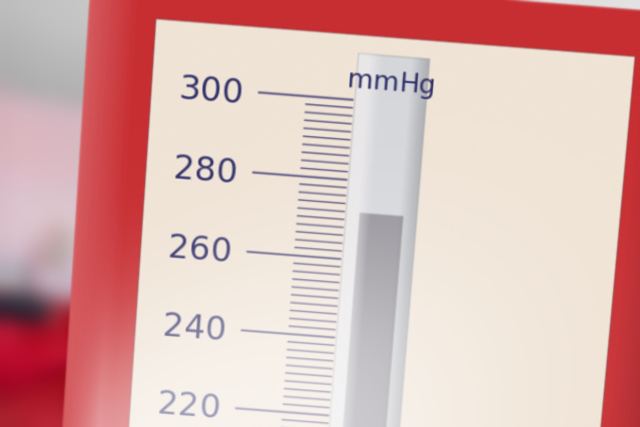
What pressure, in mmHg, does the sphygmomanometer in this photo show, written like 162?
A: 272
